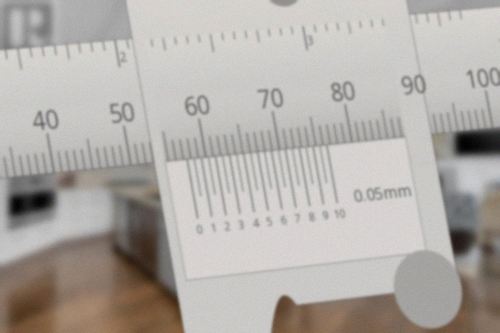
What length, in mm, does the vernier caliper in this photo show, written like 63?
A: 57.5
